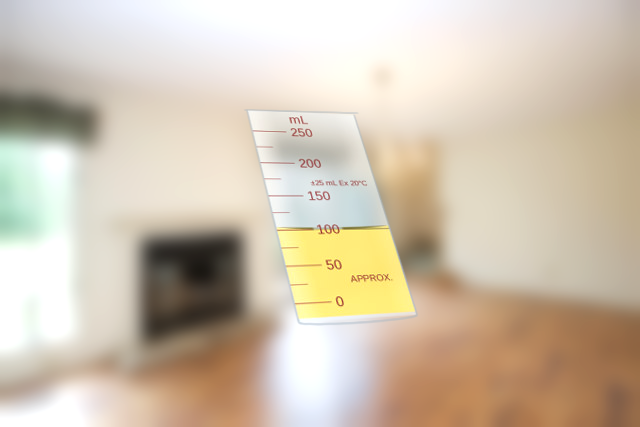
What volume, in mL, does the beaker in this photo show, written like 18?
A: 100
